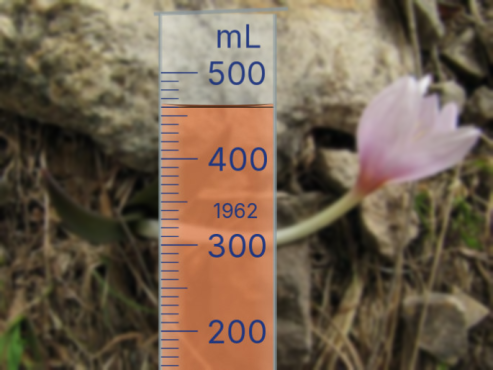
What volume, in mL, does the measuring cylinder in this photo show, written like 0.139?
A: 460
